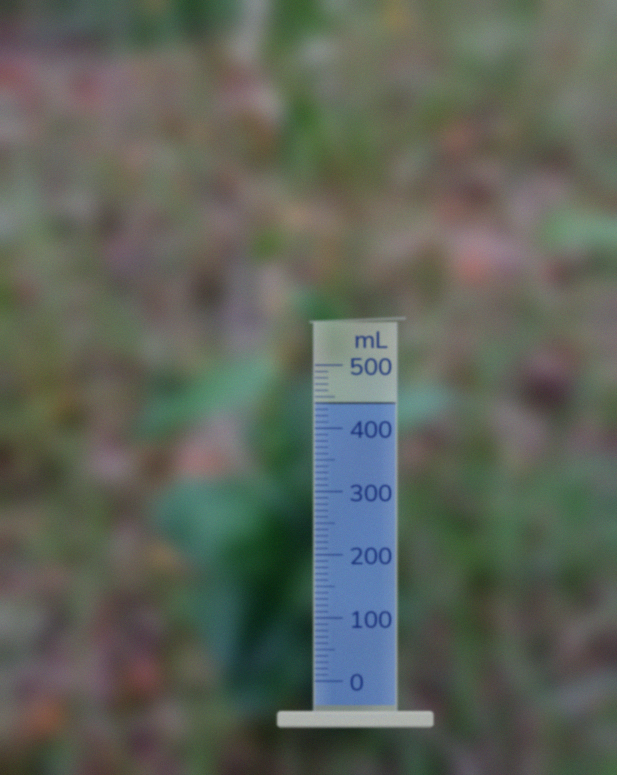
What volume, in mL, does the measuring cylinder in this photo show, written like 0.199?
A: 440
